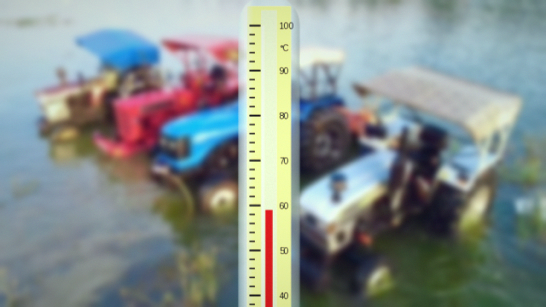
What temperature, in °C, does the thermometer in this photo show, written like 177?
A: 59
